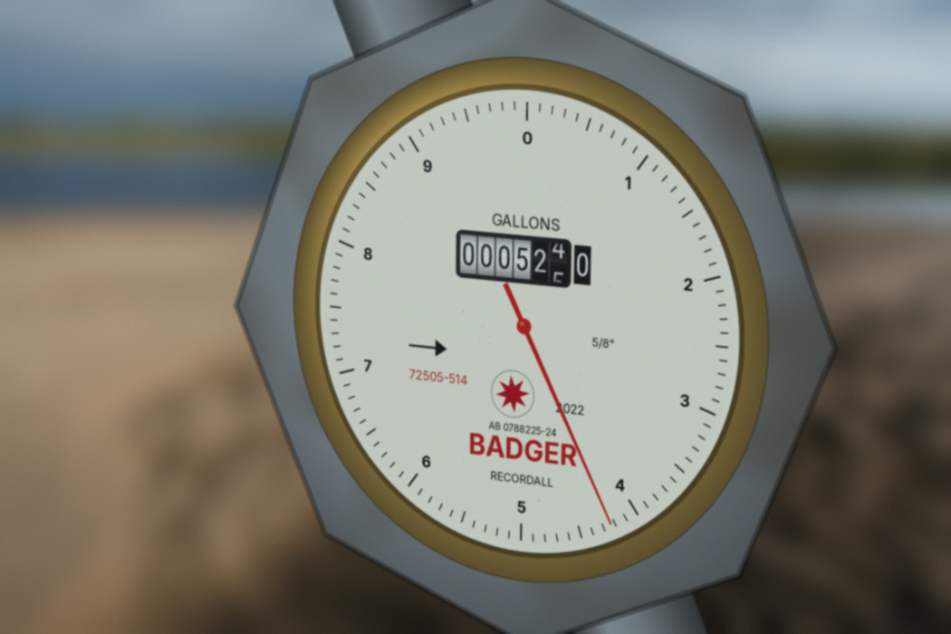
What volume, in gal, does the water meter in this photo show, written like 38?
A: 5244.2
